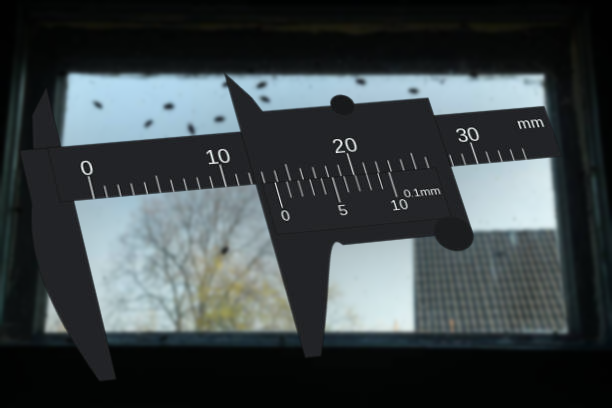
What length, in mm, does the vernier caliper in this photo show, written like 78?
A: 13.8
